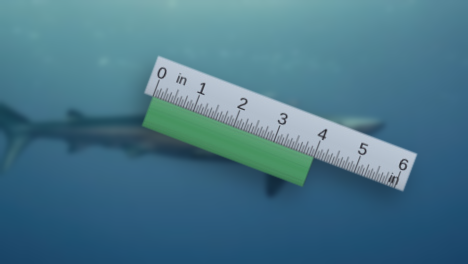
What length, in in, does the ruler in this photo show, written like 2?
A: 4
